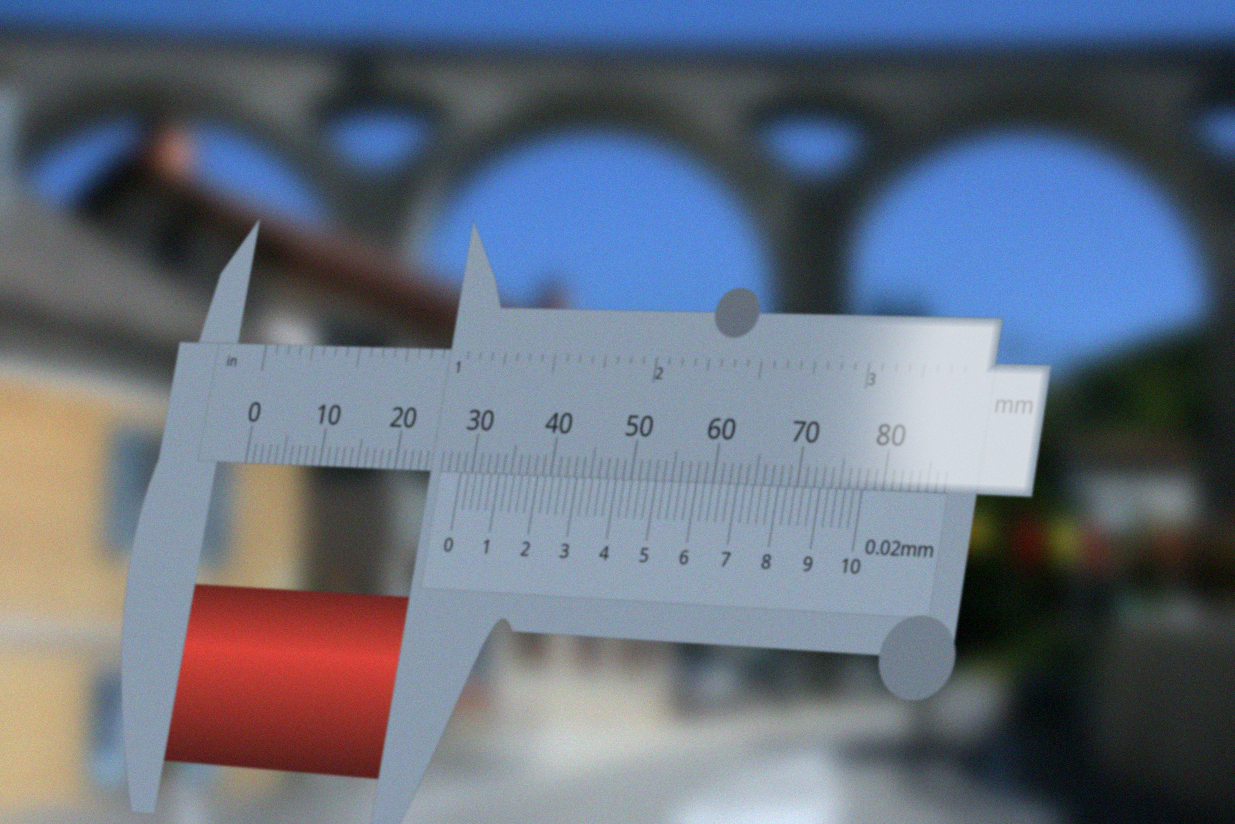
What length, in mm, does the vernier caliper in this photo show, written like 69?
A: 28.6
